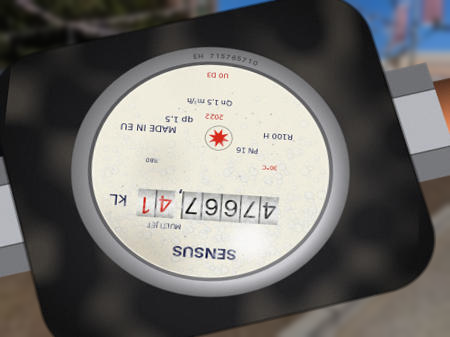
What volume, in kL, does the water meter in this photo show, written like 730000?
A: 47667.41
